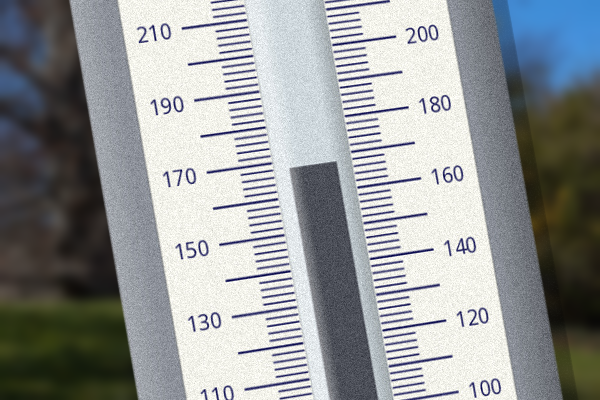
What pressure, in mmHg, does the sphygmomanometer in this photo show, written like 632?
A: 168
